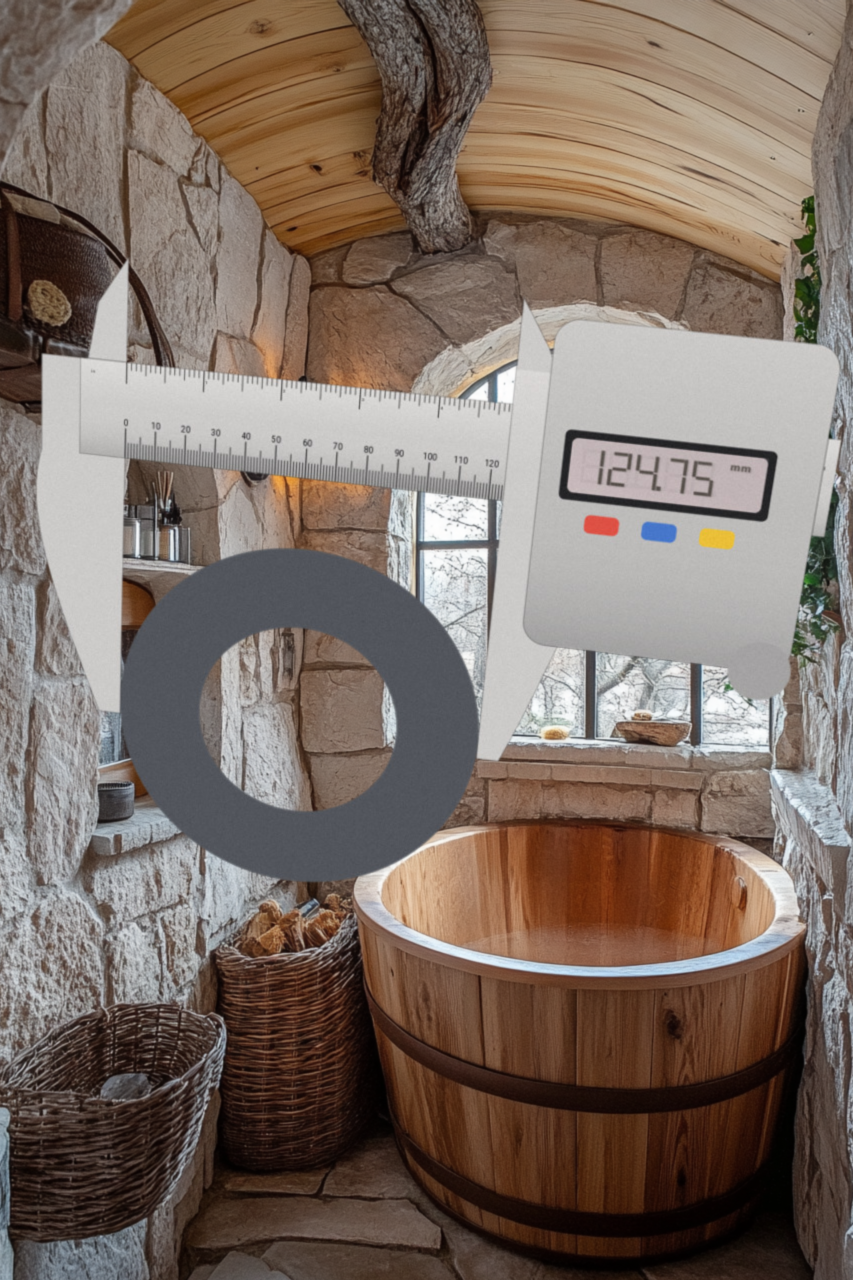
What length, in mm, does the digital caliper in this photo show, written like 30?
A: 124.75
